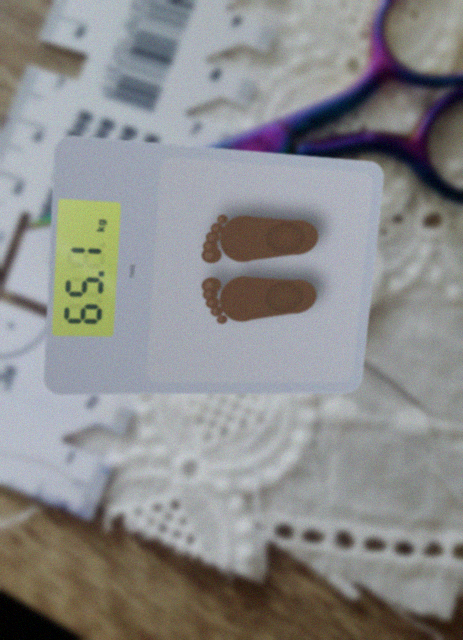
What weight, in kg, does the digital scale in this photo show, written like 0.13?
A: 65.1
